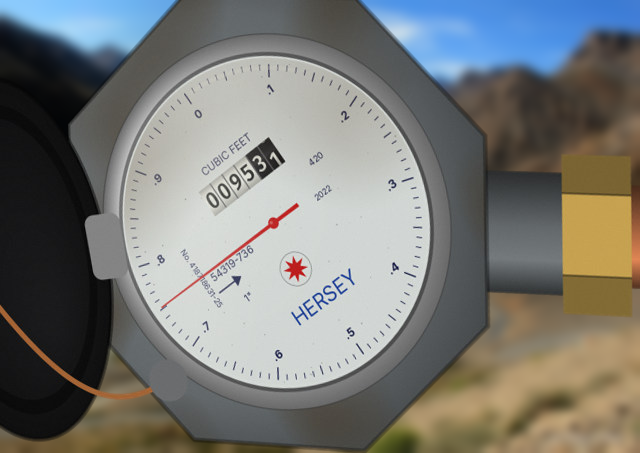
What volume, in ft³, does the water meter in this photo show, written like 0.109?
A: 9530.75
